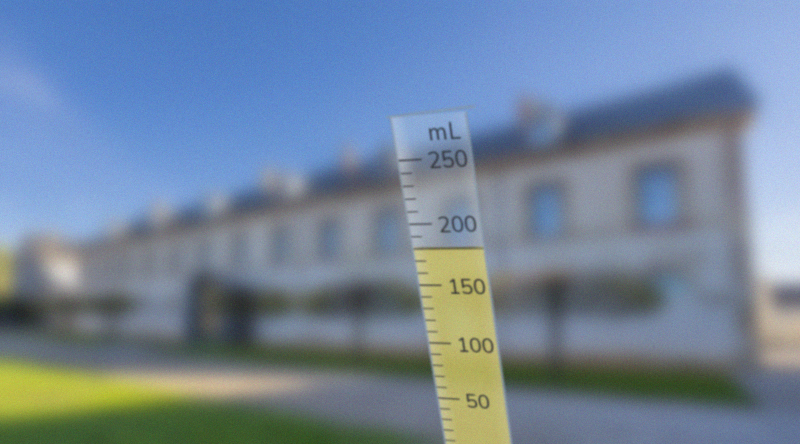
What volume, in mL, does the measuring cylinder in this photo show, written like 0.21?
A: 180
